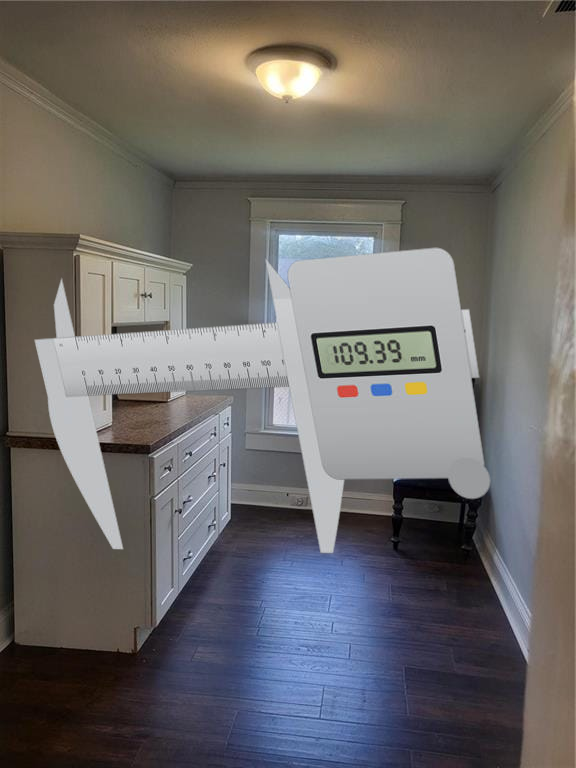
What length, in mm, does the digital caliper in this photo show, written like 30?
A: 109.39
